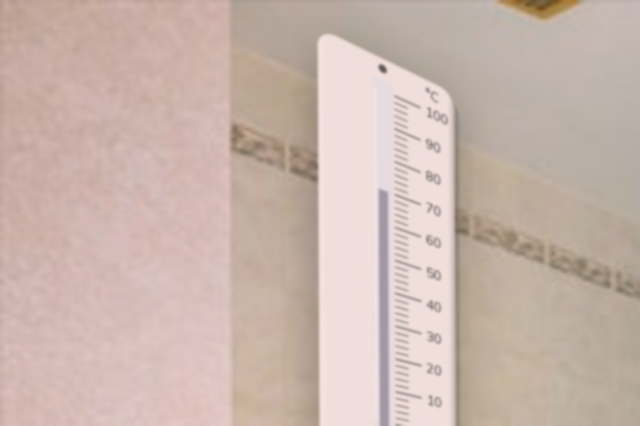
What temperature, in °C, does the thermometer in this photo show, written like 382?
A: 70
